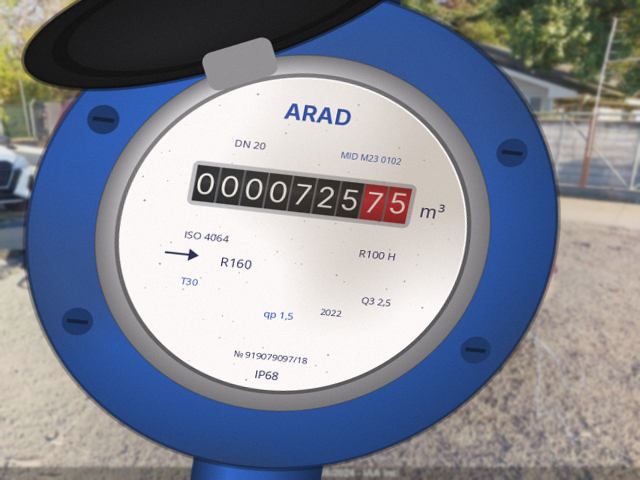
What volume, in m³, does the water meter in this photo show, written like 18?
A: 725.75
